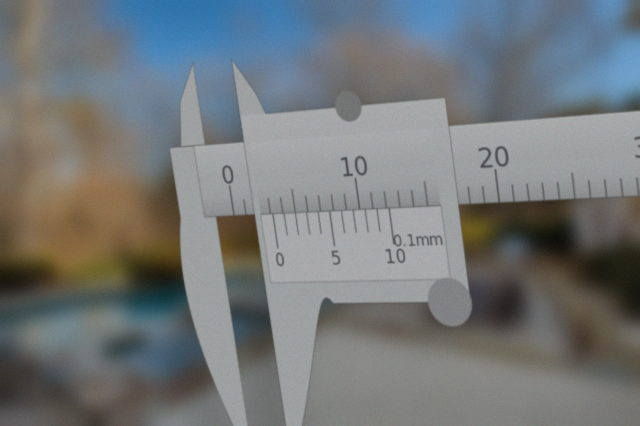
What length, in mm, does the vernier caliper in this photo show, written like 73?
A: 3.2
